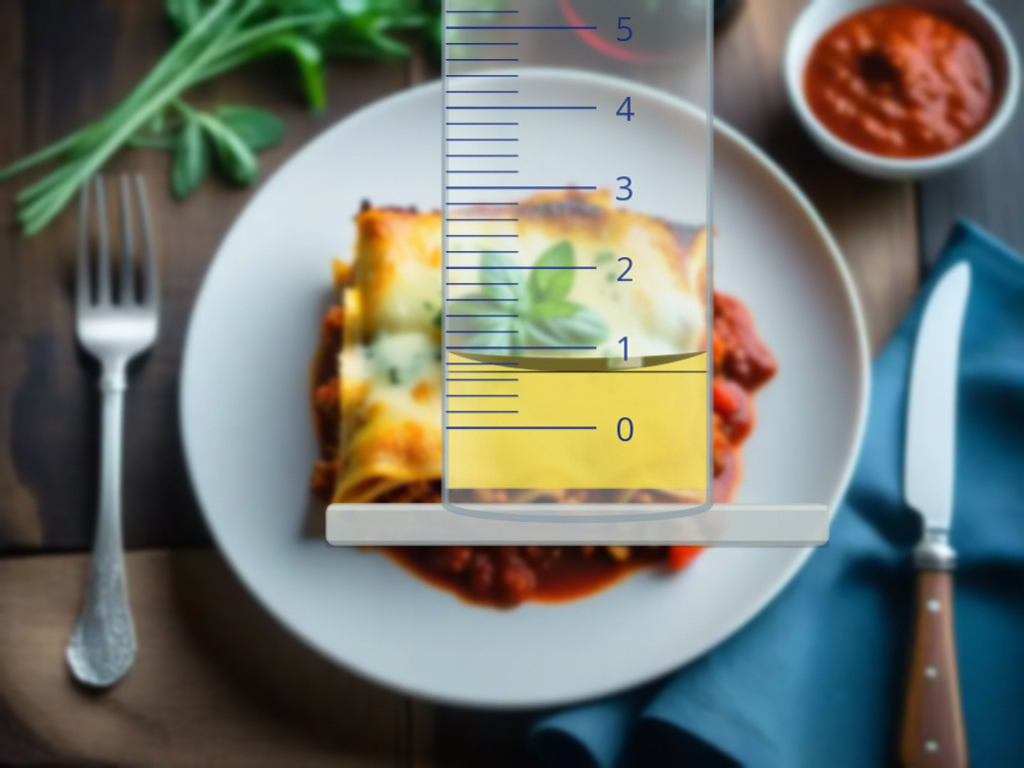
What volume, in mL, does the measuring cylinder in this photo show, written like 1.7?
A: 0.7
